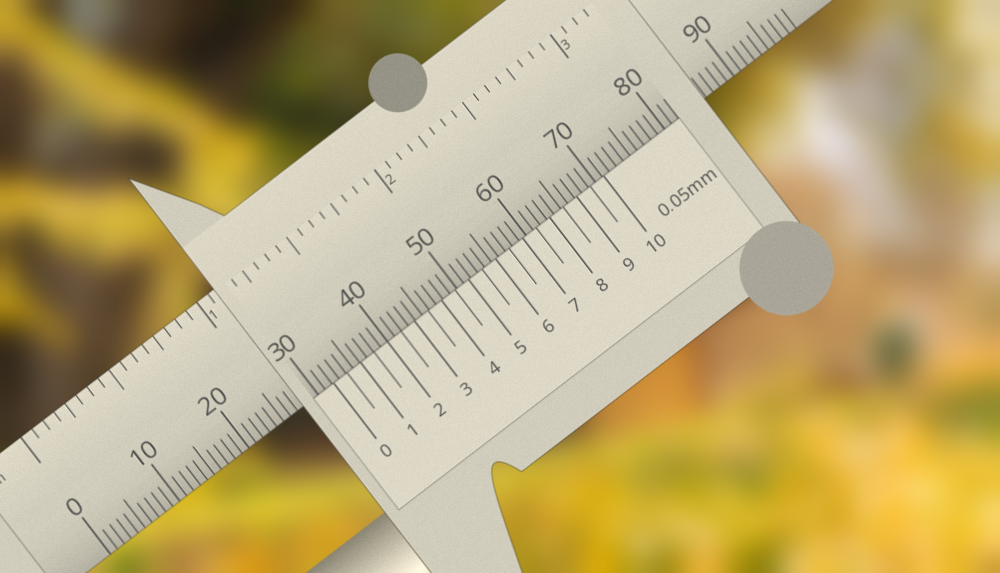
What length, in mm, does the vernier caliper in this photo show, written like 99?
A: 32.2
